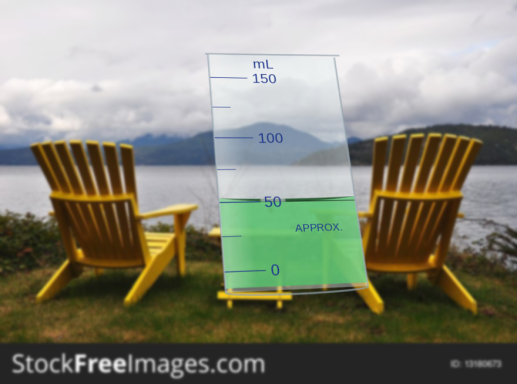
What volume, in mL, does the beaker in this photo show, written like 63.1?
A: 50
